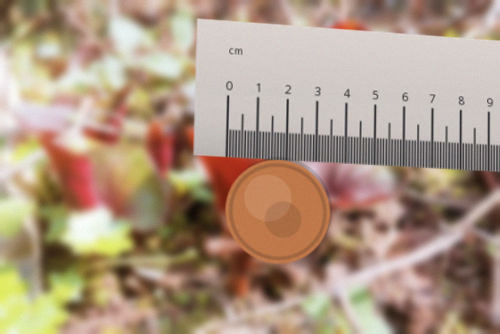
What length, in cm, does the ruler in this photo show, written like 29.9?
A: 3.5
